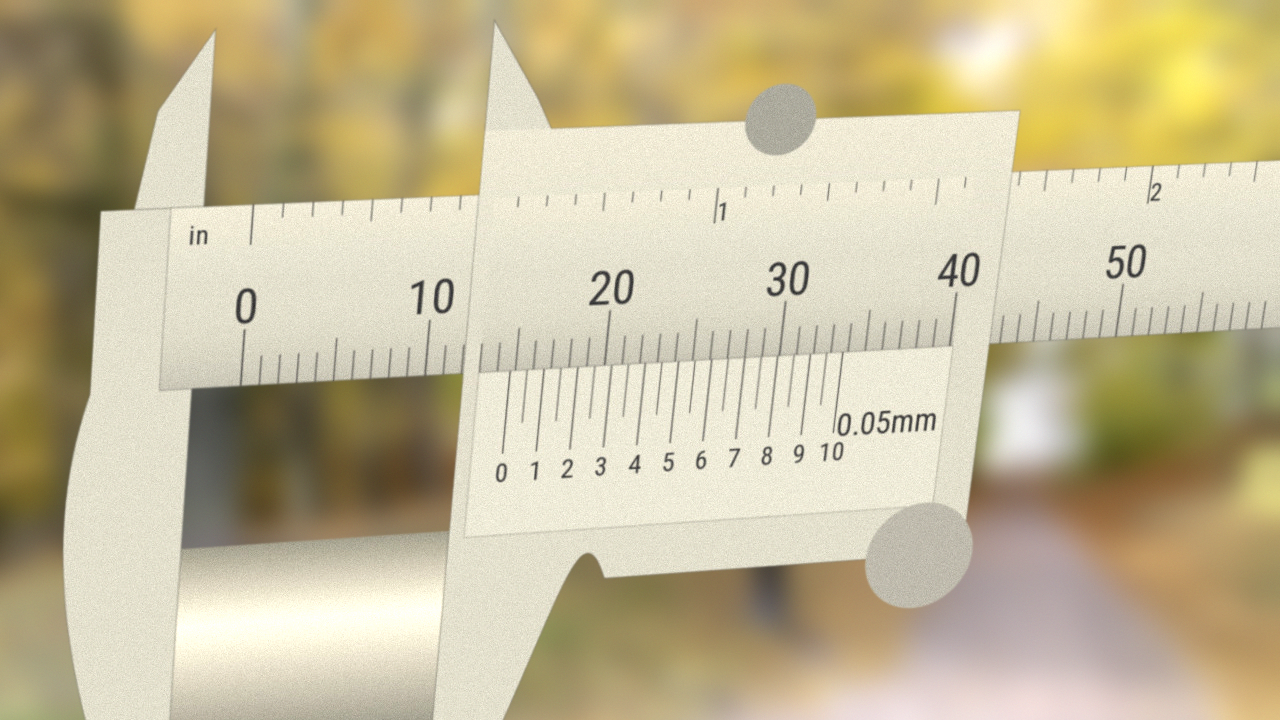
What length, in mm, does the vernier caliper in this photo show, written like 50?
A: 14.7
